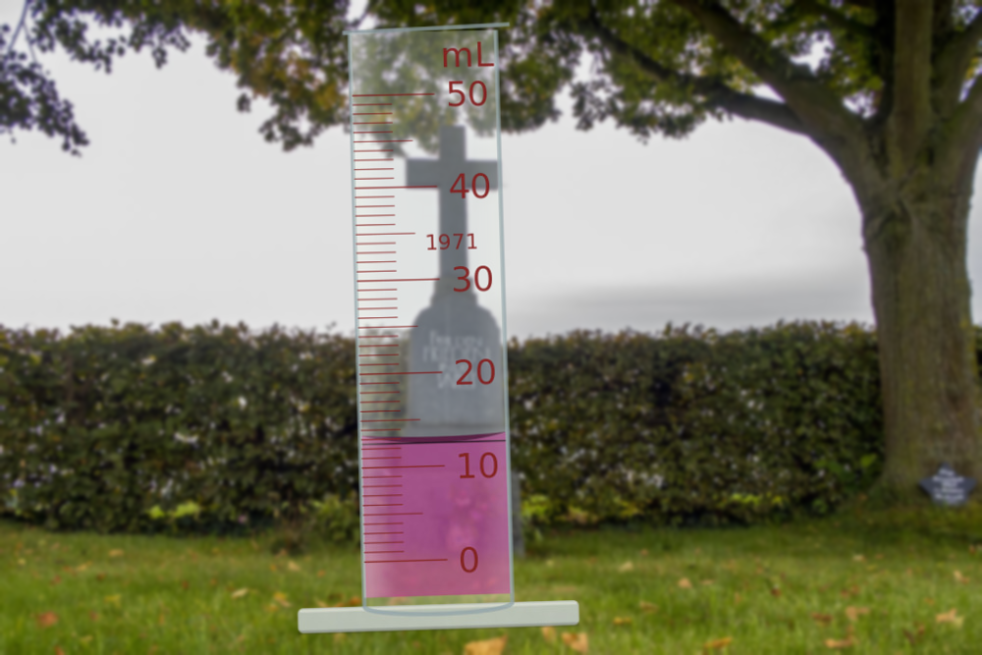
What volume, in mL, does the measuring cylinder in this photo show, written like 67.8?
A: 12.5
